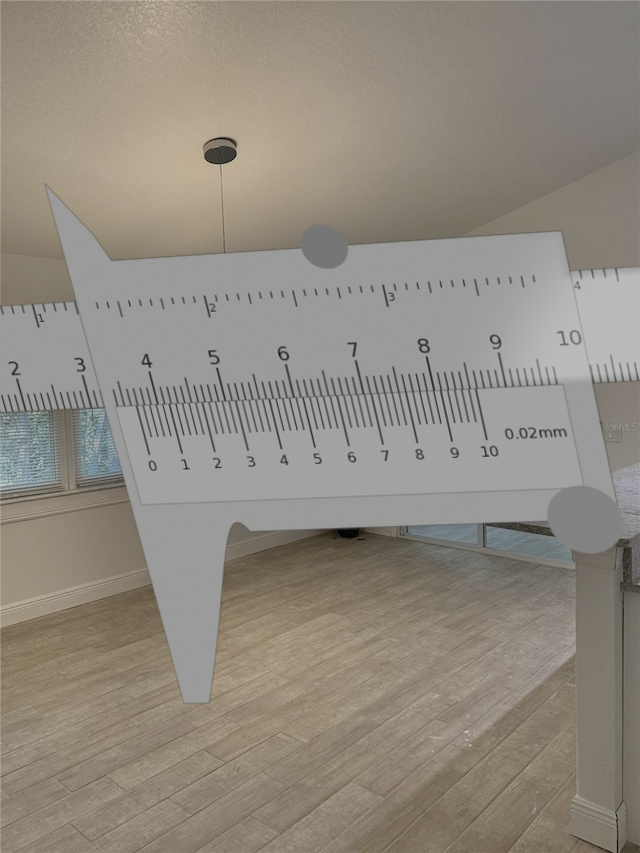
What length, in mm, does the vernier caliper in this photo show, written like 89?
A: 36.8
